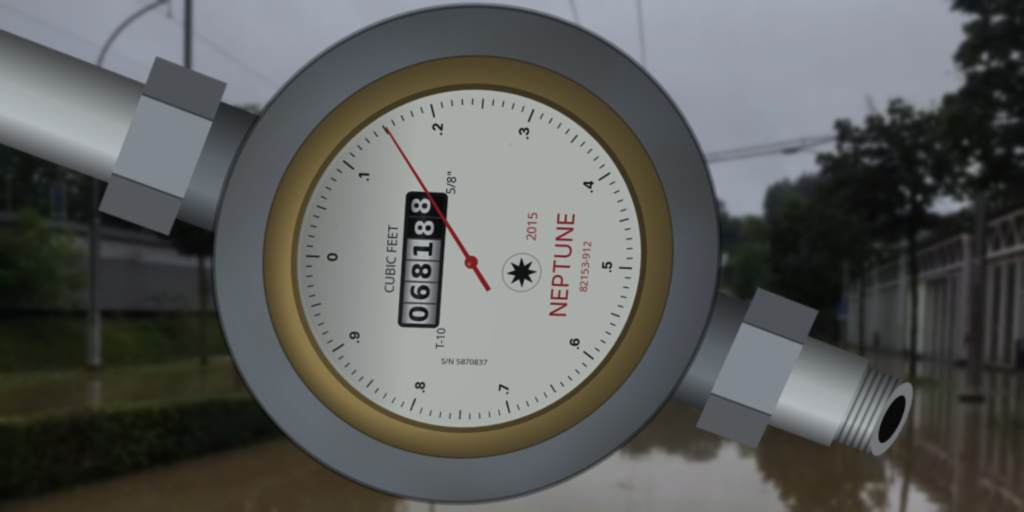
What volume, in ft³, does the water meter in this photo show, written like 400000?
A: 68188.15
